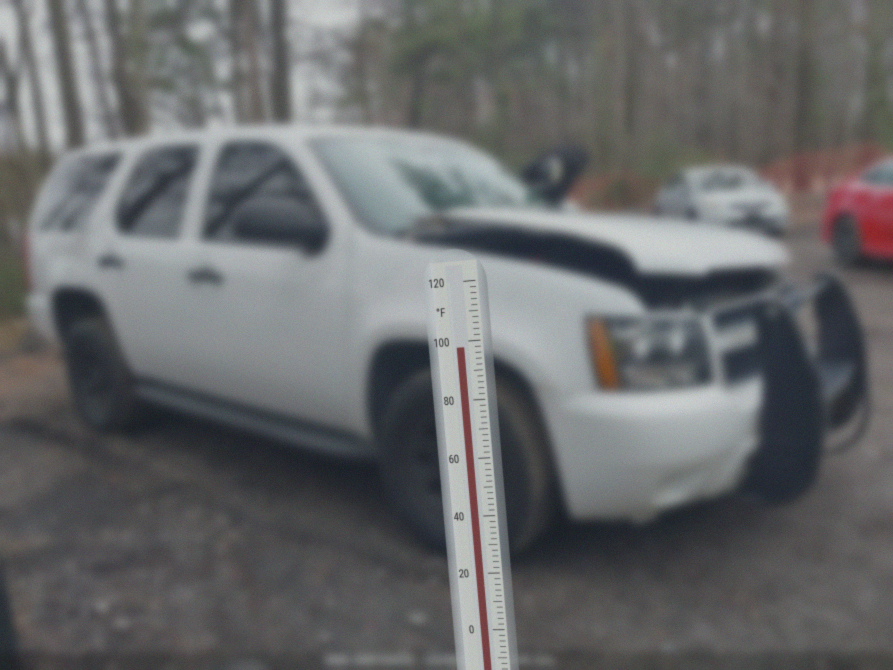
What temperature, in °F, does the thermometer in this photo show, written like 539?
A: 98
